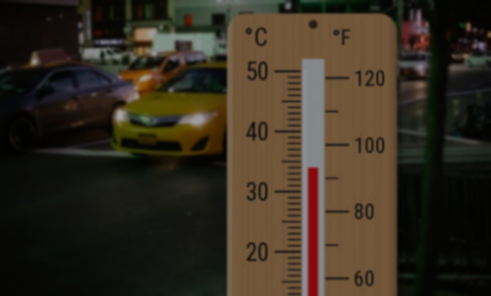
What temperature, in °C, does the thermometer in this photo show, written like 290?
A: 34
